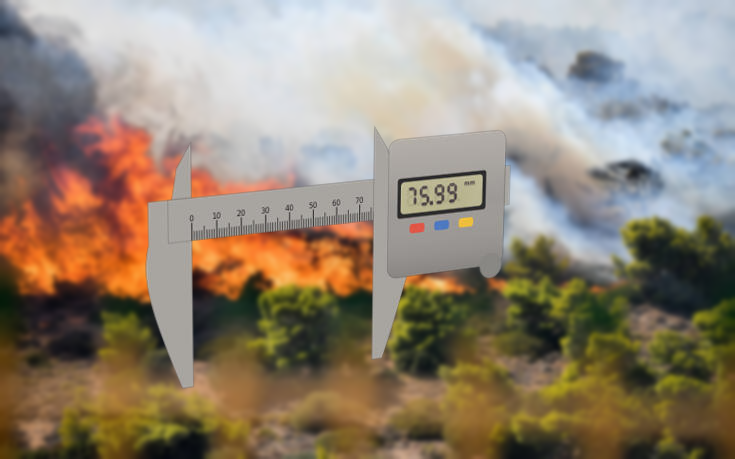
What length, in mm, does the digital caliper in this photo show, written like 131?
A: 75.99
